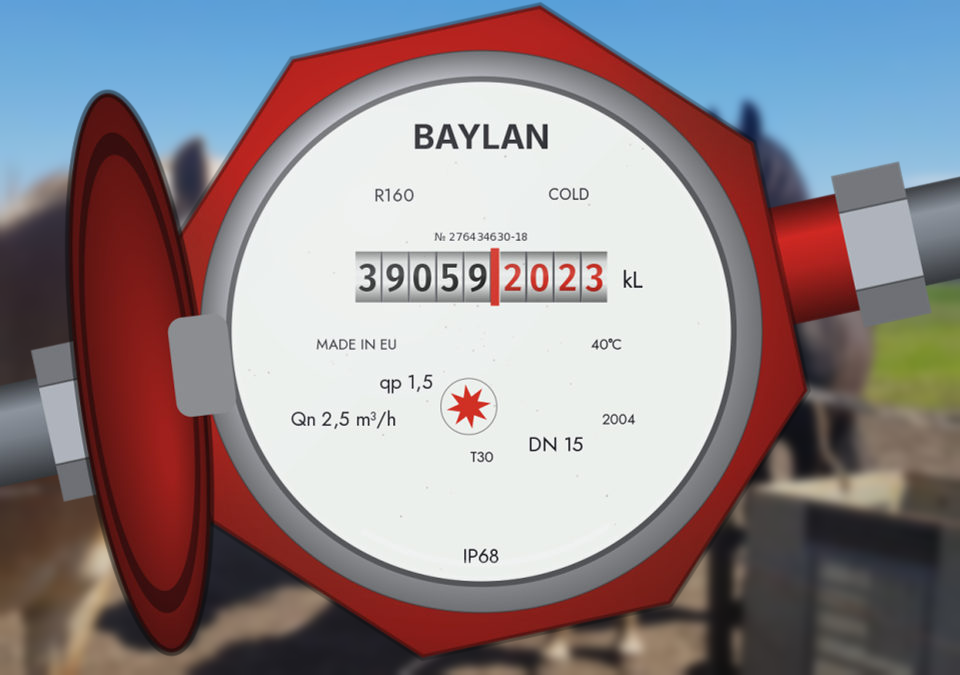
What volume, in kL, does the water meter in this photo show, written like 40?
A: 39059.2023
